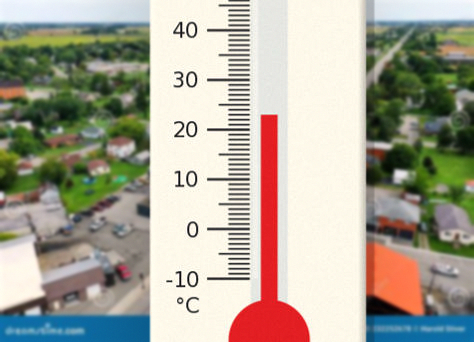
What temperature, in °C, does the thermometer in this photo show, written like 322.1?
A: 23
